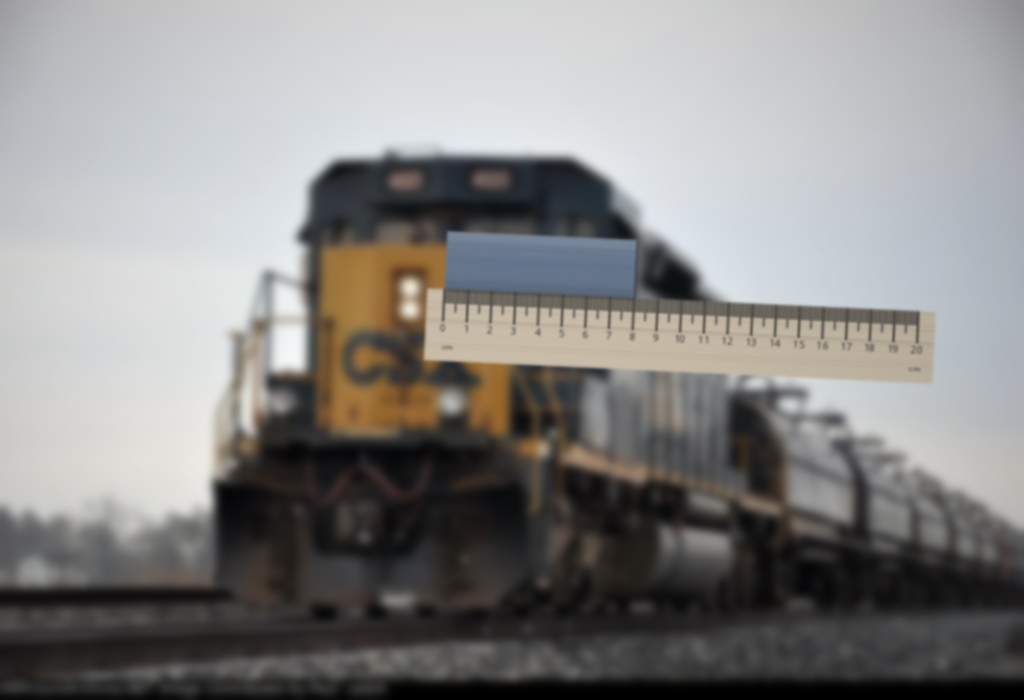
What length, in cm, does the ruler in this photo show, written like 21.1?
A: 8
